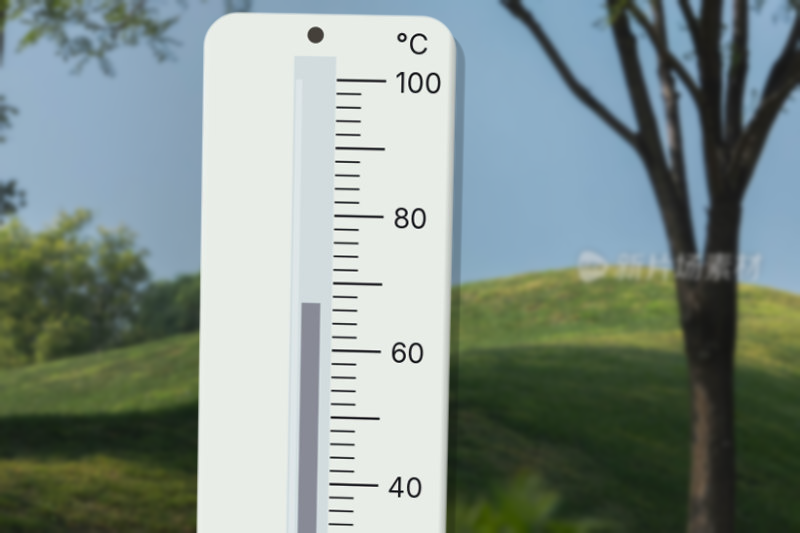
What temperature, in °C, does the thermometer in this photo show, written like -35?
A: 67
